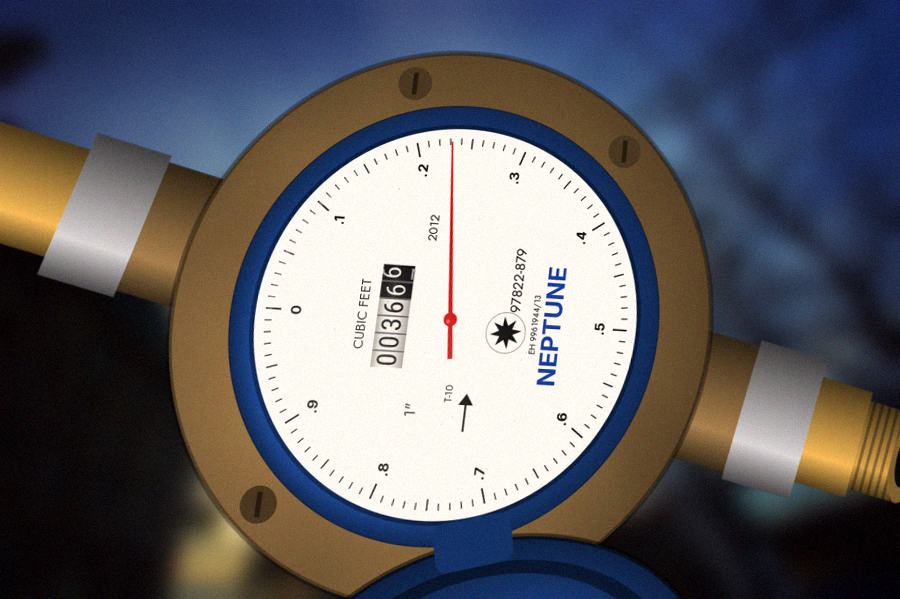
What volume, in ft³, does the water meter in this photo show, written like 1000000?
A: 3666.23
